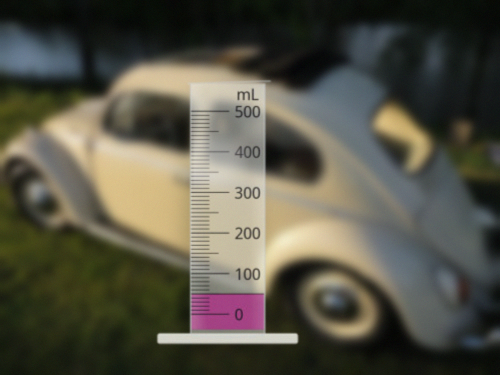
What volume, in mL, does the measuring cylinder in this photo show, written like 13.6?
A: 50
